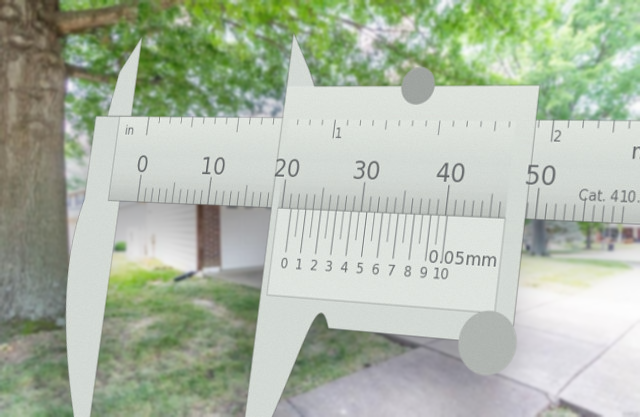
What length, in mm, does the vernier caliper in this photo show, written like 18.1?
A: 21.2
